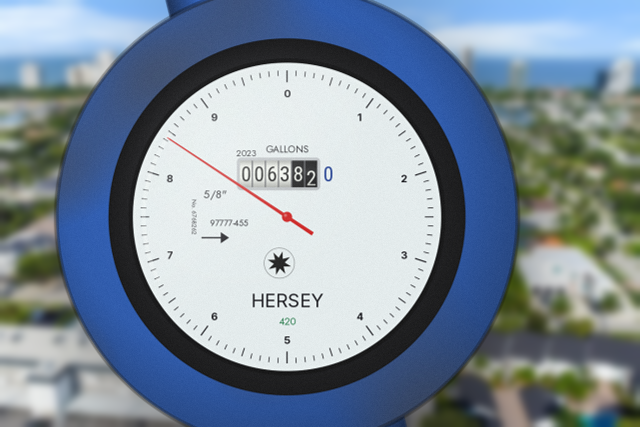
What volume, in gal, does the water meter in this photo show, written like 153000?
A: 63818.4
